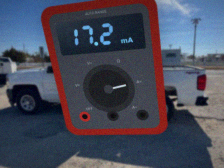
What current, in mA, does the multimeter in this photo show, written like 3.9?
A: 17.2
